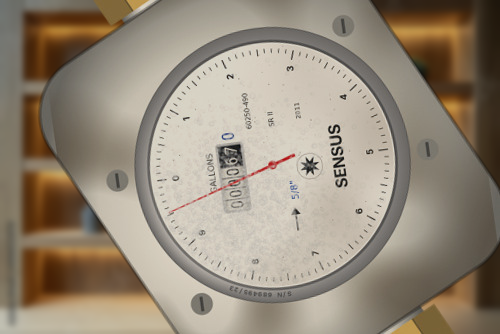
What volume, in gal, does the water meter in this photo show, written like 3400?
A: 669.5
